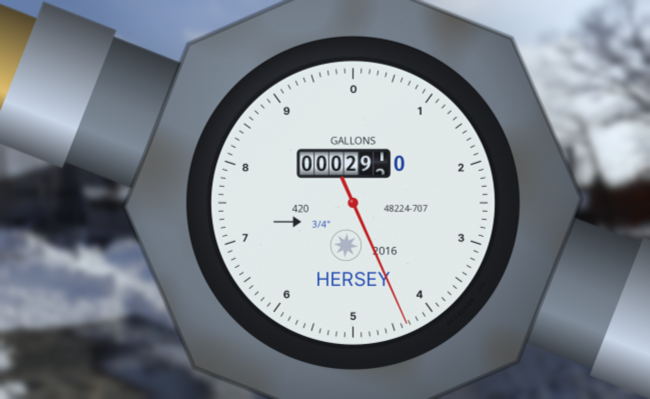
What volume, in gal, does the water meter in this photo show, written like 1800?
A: 2914.3
